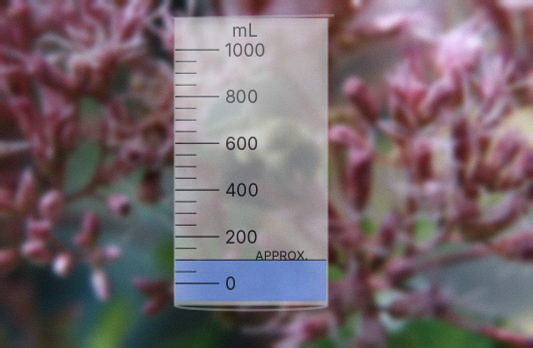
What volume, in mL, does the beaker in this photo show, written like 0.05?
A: 100
